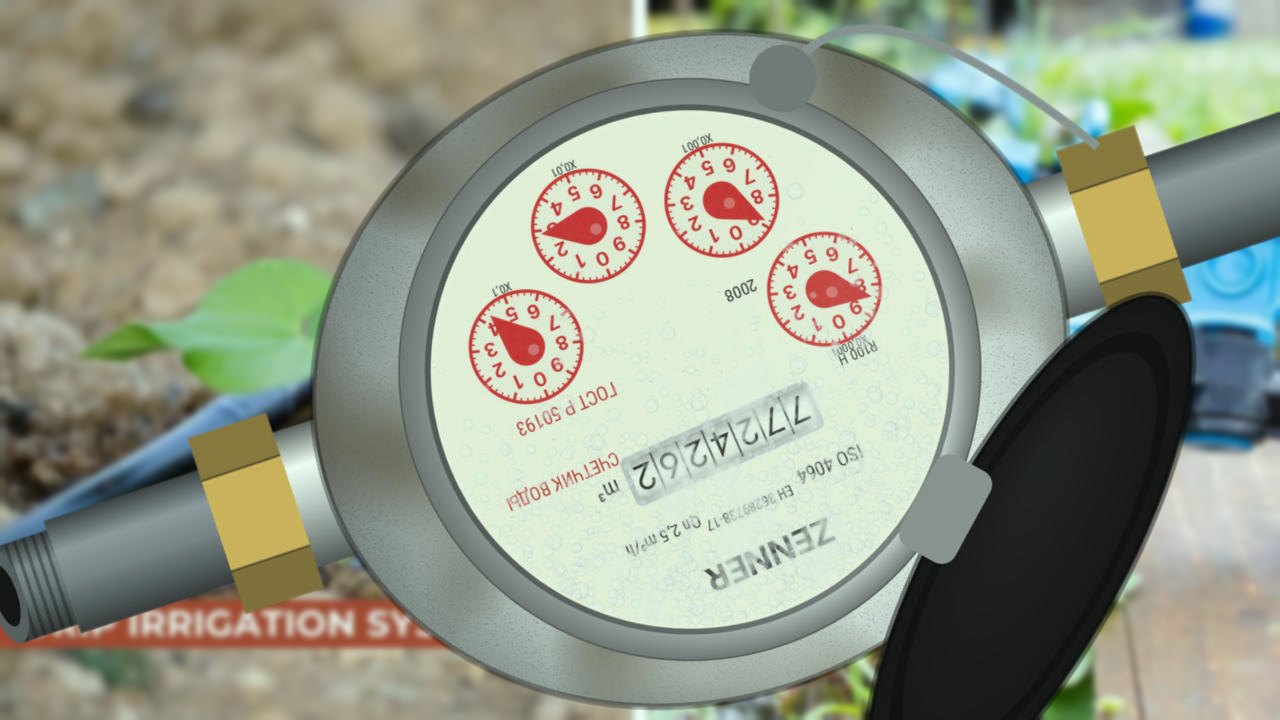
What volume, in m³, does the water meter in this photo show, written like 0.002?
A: 7724262.4288
